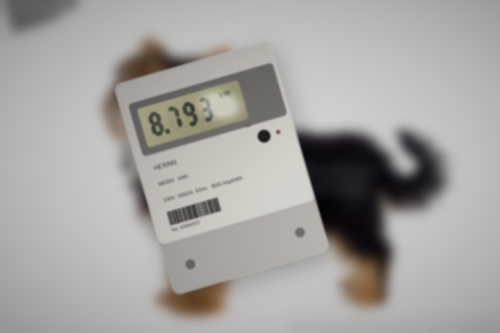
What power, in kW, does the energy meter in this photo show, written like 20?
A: 8.793
